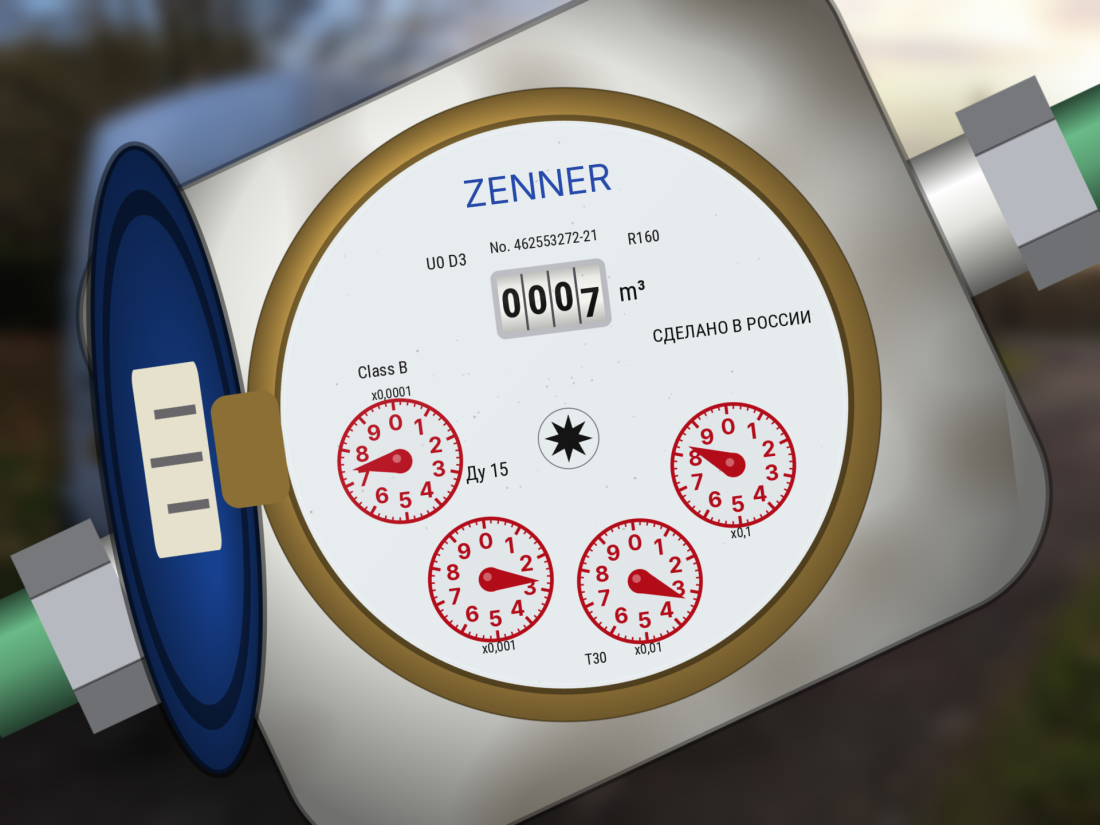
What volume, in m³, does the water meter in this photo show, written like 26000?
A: 6.8327
